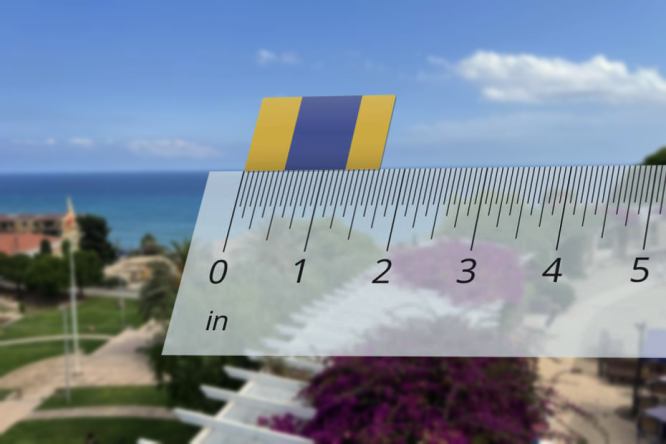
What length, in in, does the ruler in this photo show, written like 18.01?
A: 1.6875
